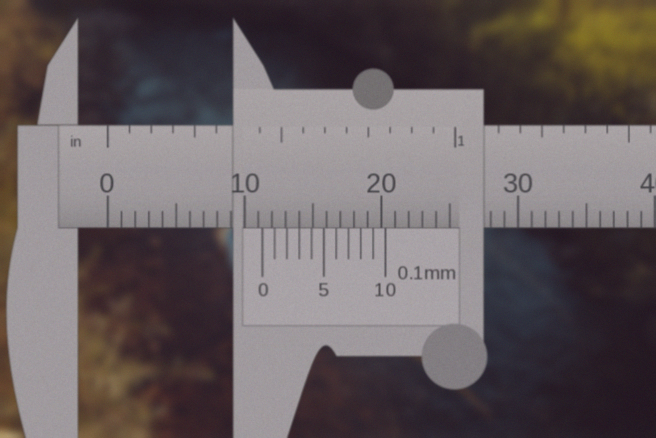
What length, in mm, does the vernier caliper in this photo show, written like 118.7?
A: 11.3
